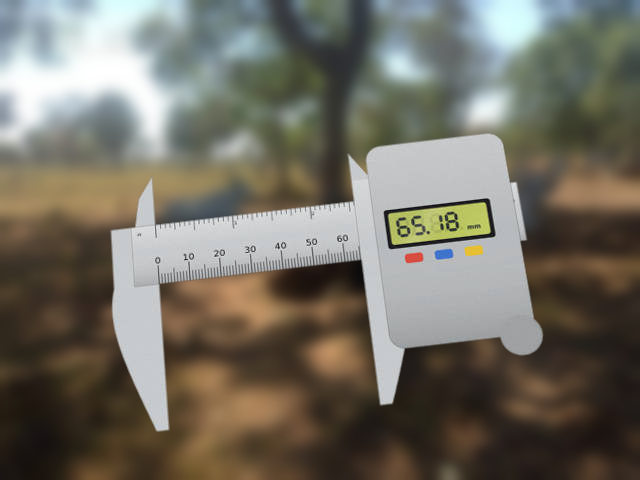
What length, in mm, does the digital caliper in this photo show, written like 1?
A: 65.18
